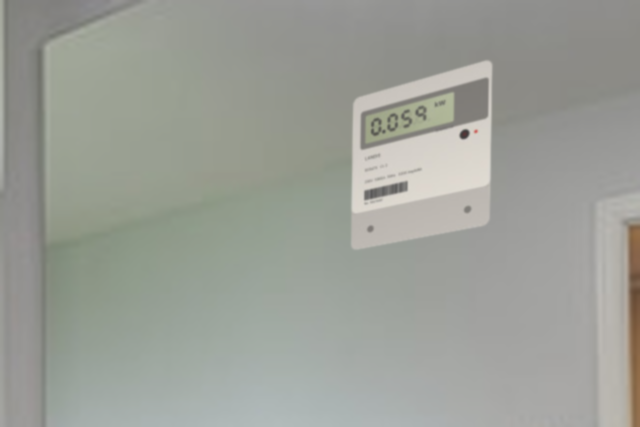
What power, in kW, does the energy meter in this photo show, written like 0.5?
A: 0.059
